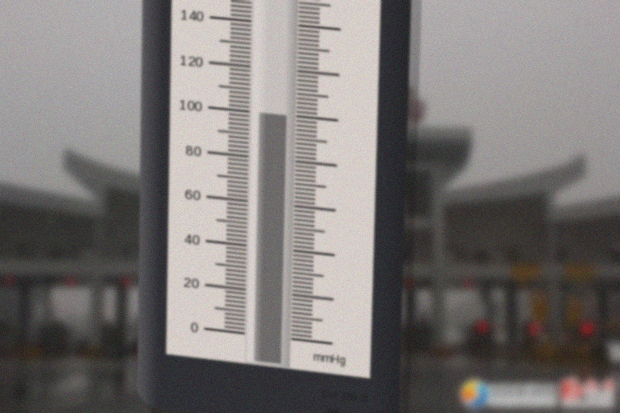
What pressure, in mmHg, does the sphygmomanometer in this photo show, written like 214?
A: 100
